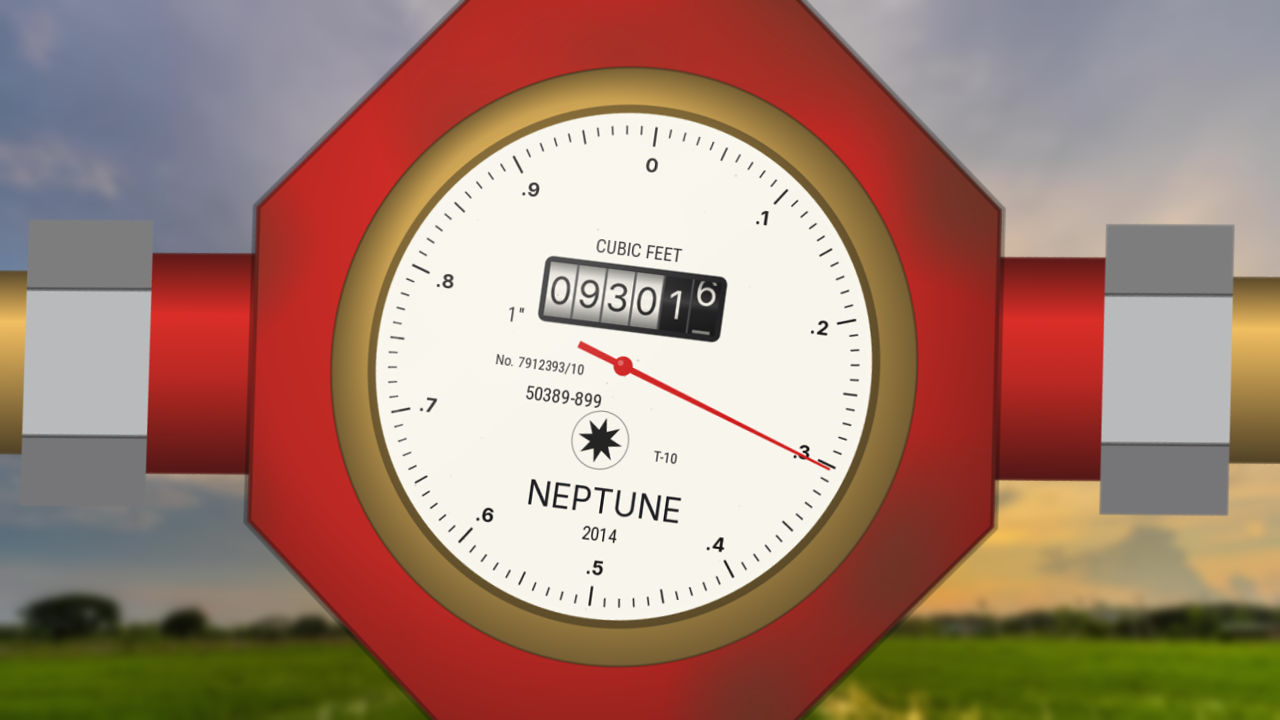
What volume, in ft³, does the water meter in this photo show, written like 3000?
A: 93016.30
